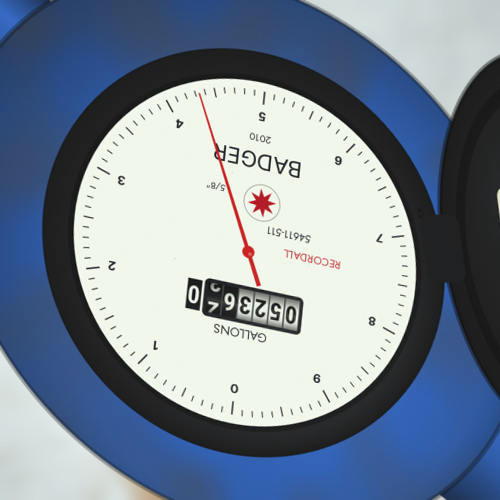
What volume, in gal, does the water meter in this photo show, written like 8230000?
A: 523624.3
